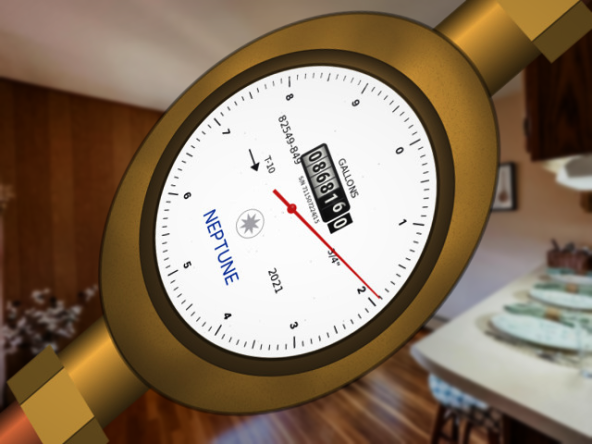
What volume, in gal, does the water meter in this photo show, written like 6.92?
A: 868161.9
